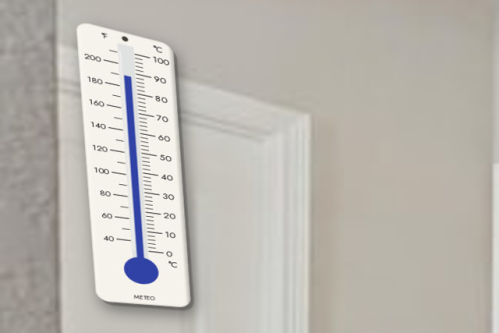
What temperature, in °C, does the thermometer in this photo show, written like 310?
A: 88
